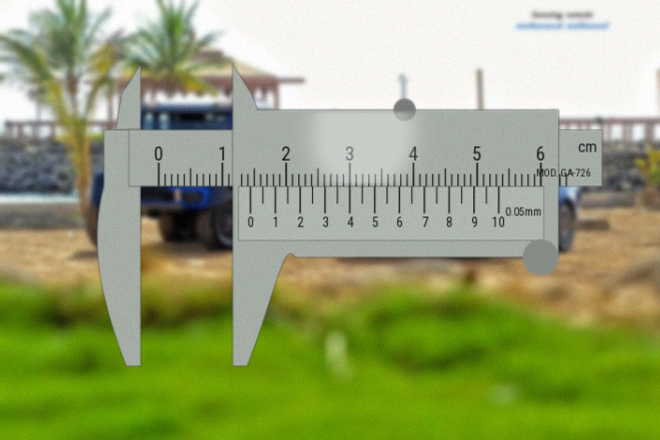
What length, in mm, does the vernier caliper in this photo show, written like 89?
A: 14.4
